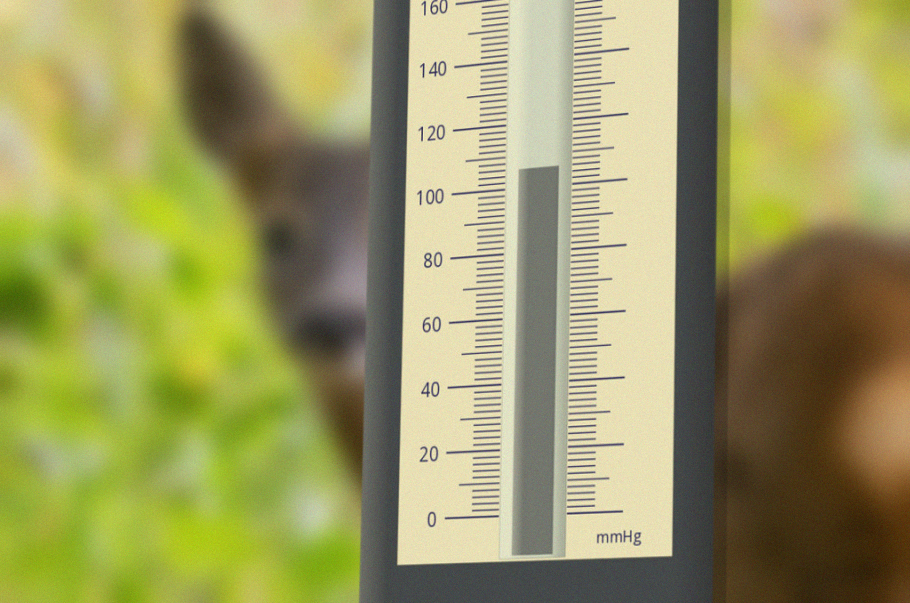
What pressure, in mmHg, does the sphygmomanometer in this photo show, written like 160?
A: 106
